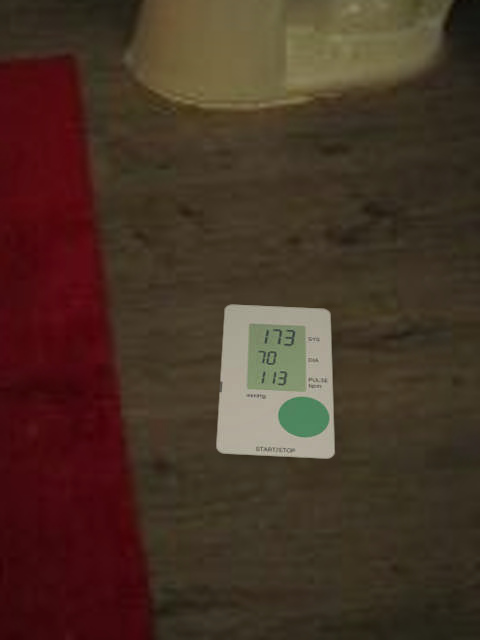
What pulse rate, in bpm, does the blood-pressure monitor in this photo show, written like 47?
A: 113
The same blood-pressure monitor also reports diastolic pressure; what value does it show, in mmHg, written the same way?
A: 70
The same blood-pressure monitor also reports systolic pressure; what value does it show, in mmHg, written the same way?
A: 173
